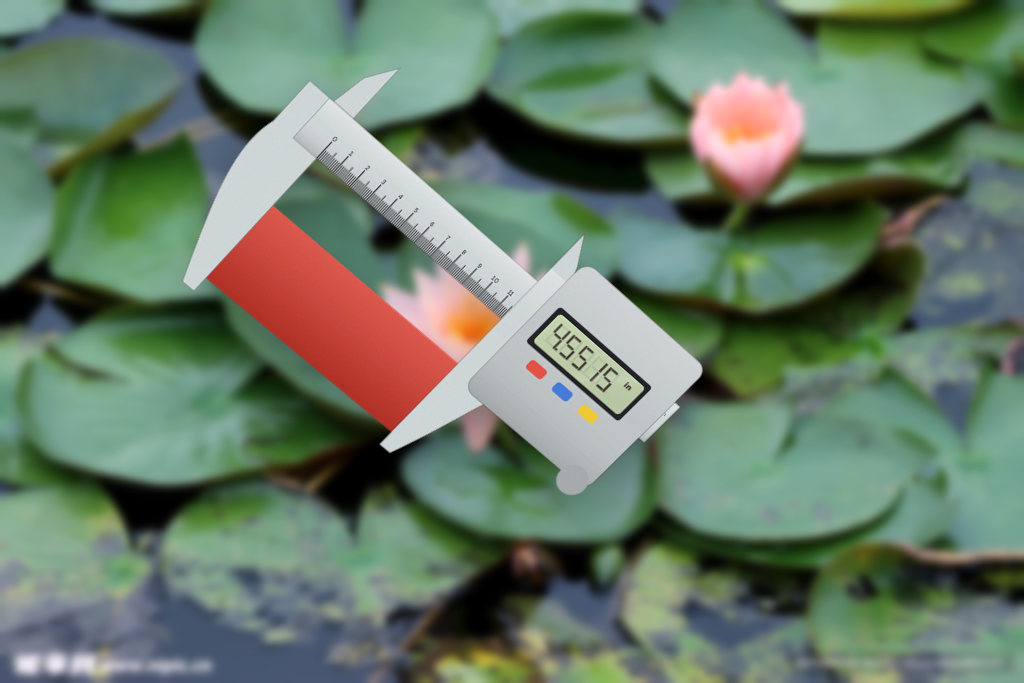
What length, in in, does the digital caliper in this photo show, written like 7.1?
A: 4.5515
